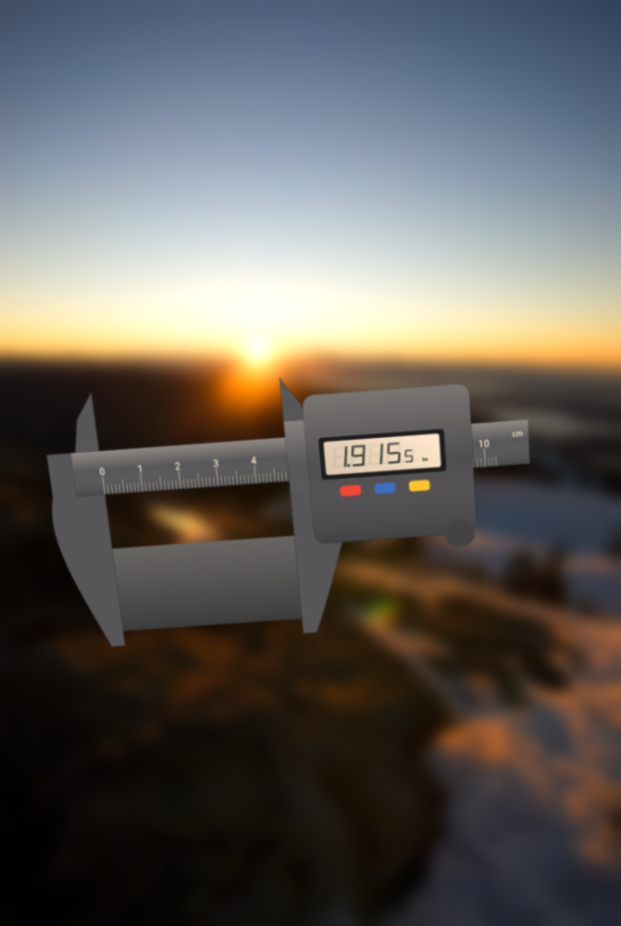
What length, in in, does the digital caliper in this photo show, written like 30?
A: 1.9155
